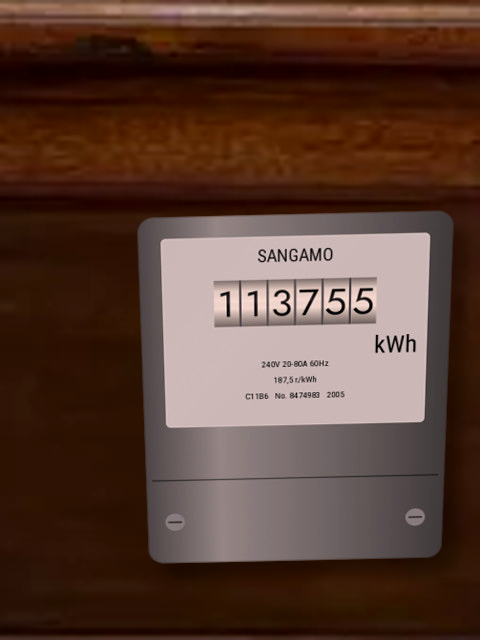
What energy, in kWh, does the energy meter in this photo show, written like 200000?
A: 113755
